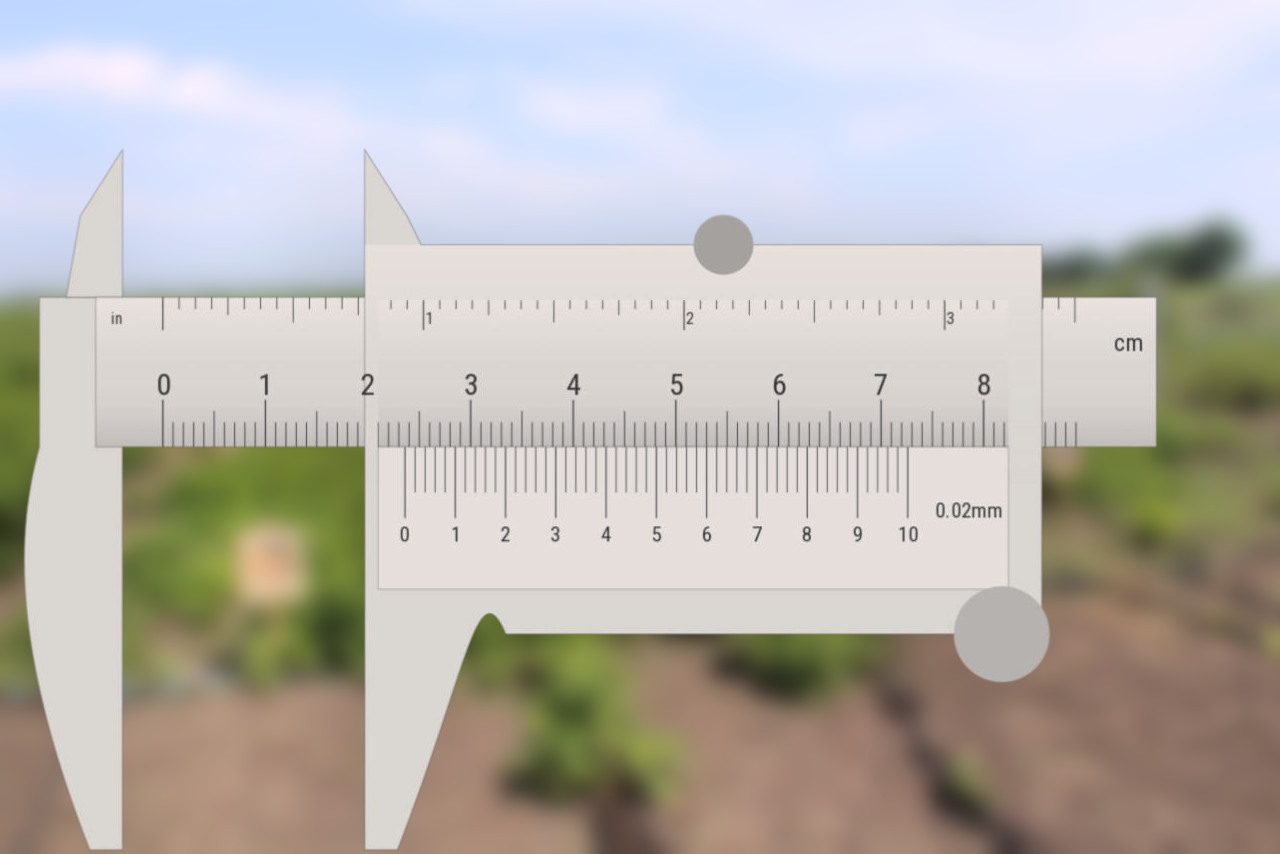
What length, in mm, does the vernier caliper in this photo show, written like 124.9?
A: 23.6
